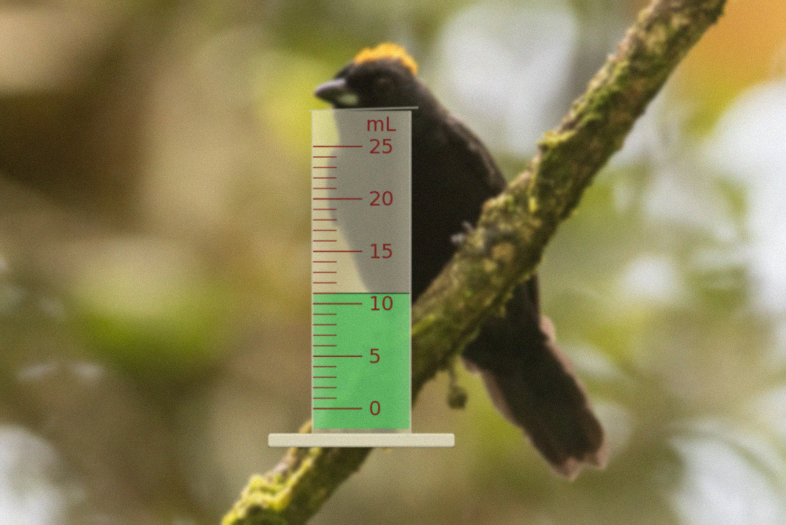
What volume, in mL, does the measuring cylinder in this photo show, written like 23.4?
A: 11
